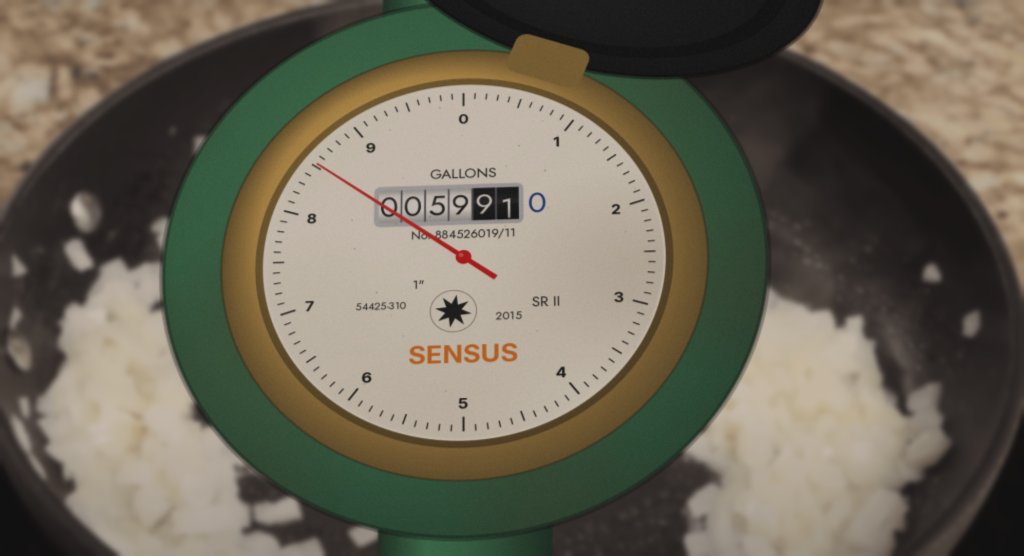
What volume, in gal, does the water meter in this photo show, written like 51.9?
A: 59908.5
